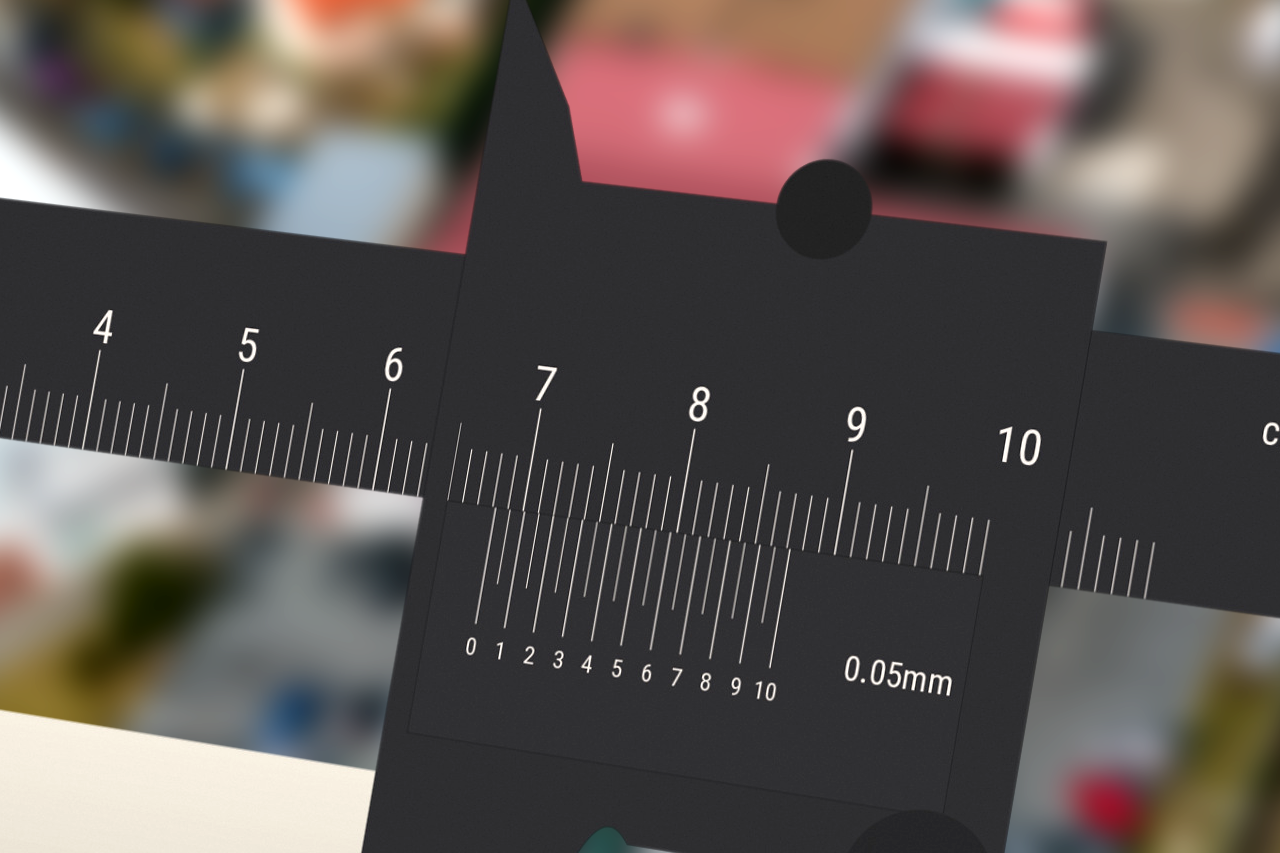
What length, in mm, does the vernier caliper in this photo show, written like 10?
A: 68.2
